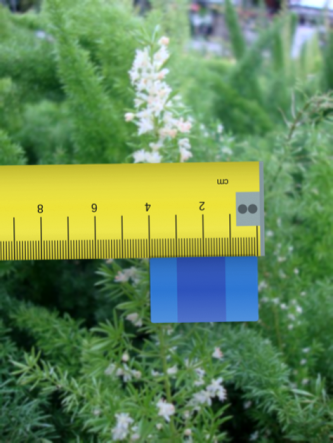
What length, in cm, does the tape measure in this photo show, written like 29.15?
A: 4
